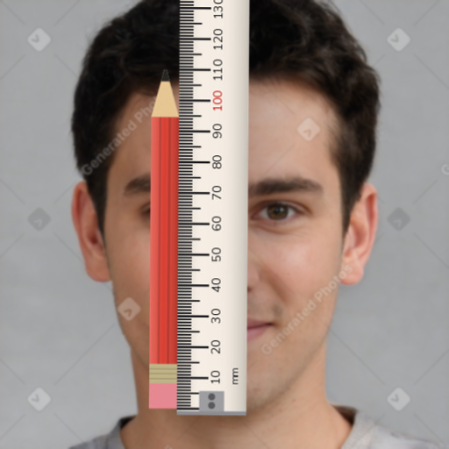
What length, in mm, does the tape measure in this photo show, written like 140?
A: 110
